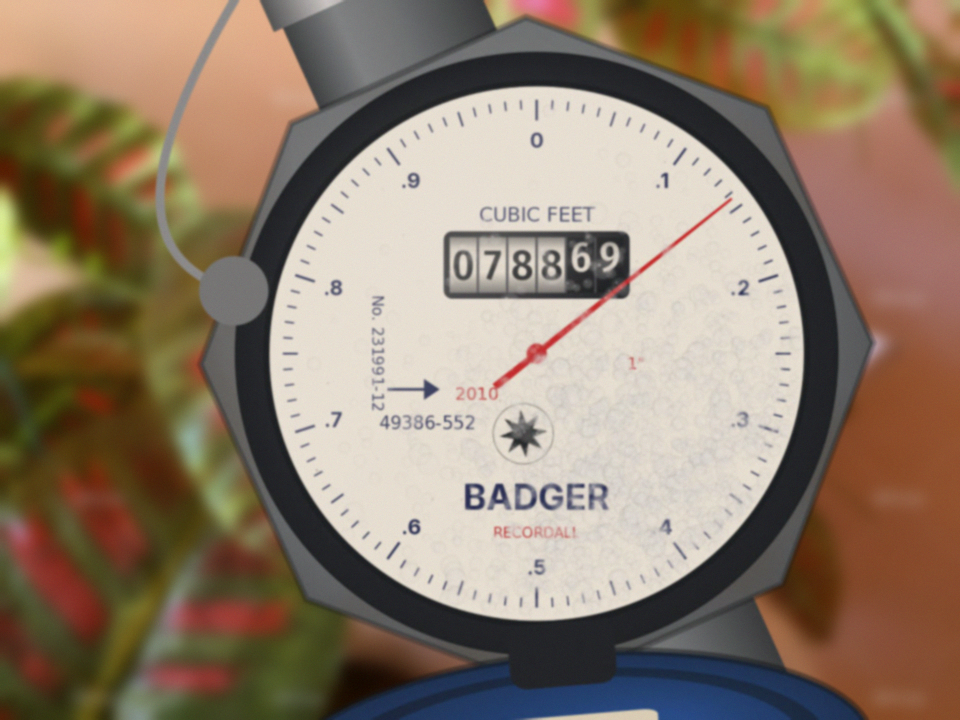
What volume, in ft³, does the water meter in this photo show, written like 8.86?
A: 78869.14
